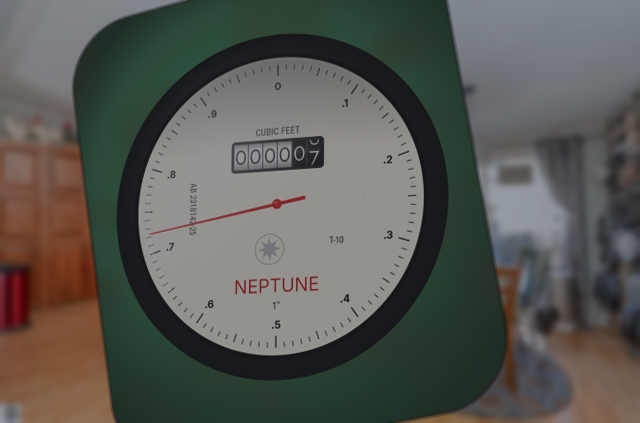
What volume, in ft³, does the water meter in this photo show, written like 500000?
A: 6.72
